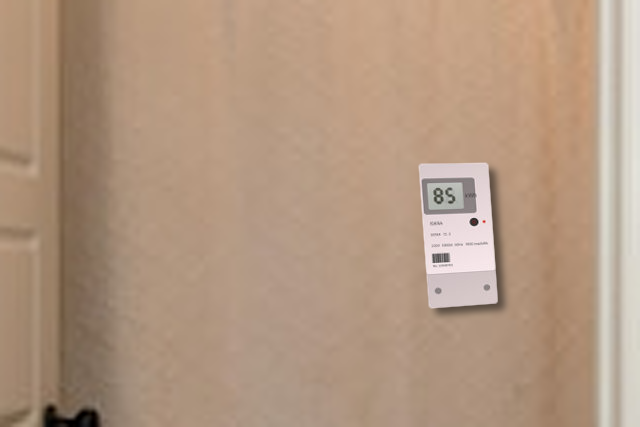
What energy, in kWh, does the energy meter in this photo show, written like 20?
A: 85
